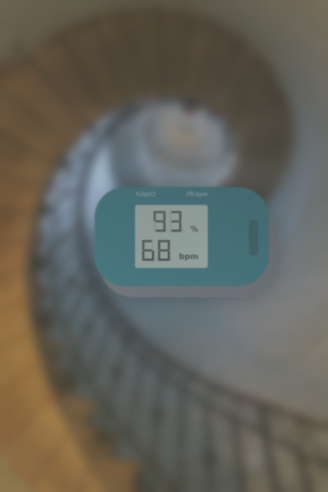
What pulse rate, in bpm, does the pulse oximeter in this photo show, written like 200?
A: 68
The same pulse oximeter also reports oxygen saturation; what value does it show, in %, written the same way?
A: 93
